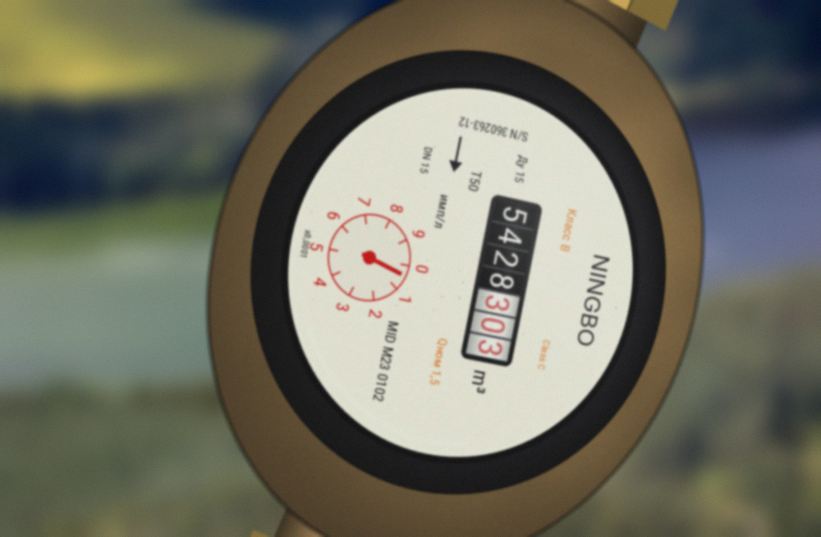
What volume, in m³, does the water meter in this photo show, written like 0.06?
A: 5428.3030
